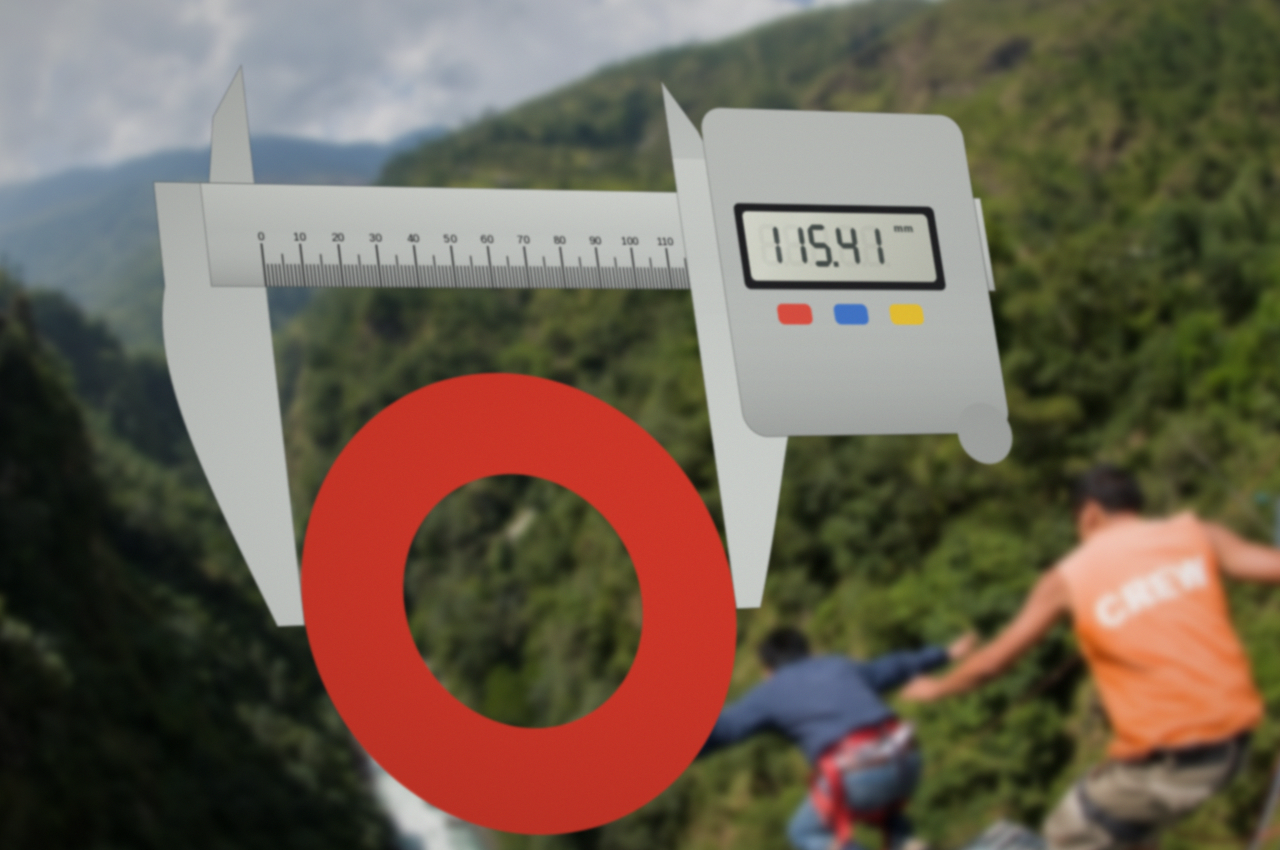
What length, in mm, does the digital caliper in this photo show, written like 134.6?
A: 115.41
